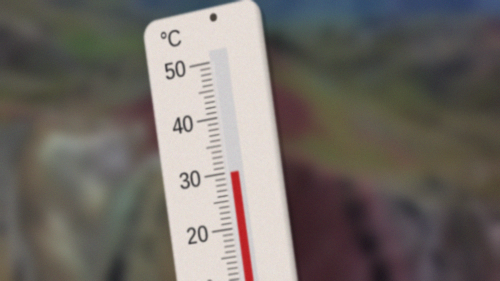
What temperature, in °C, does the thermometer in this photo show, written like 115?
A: 30
